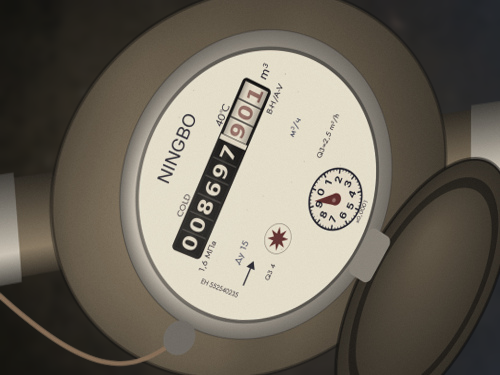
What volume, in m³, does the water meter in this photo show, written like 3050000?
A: 8697.9009
